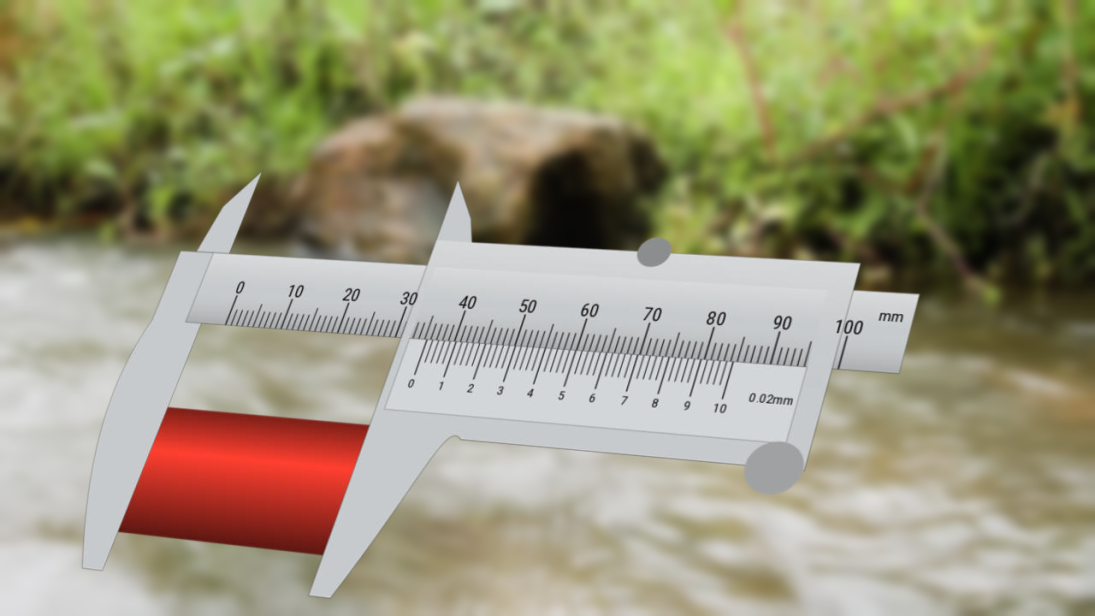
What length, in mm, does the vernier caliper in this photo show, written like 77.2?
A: 35.4
